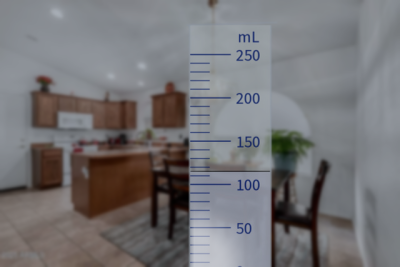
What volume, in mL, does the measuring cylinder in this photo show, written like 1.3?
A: 115
